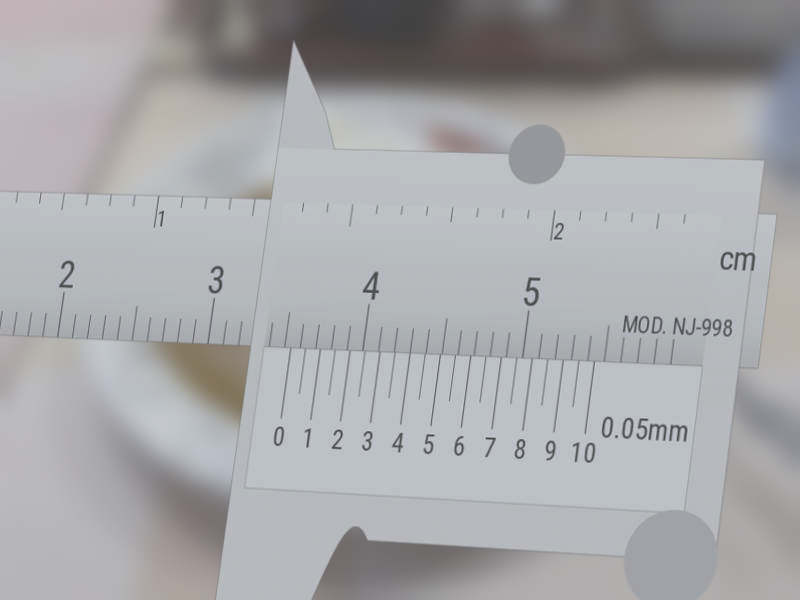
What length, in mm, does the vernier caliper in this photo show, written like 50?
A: 35.4
